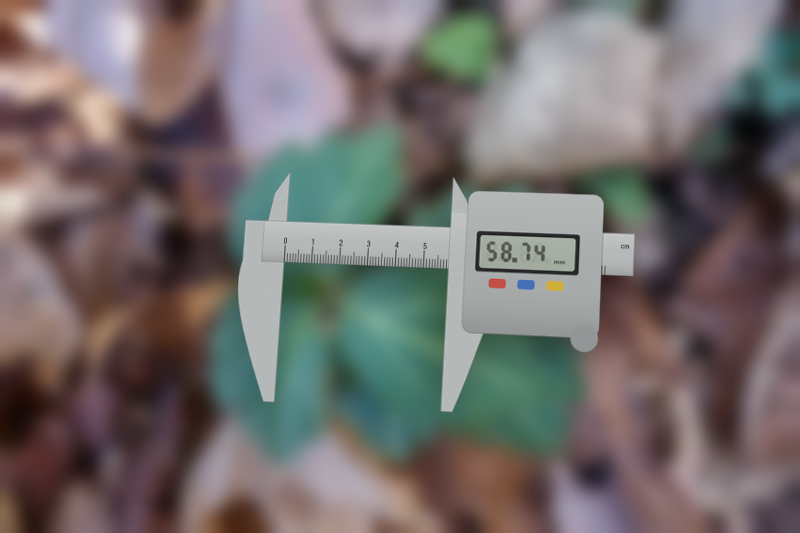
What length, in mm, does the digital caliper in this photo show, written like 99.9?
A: 58.74
